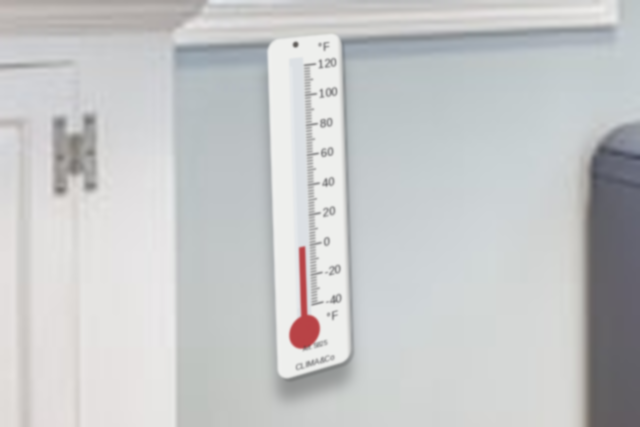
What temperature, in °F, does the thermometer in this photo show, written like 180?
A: 0
